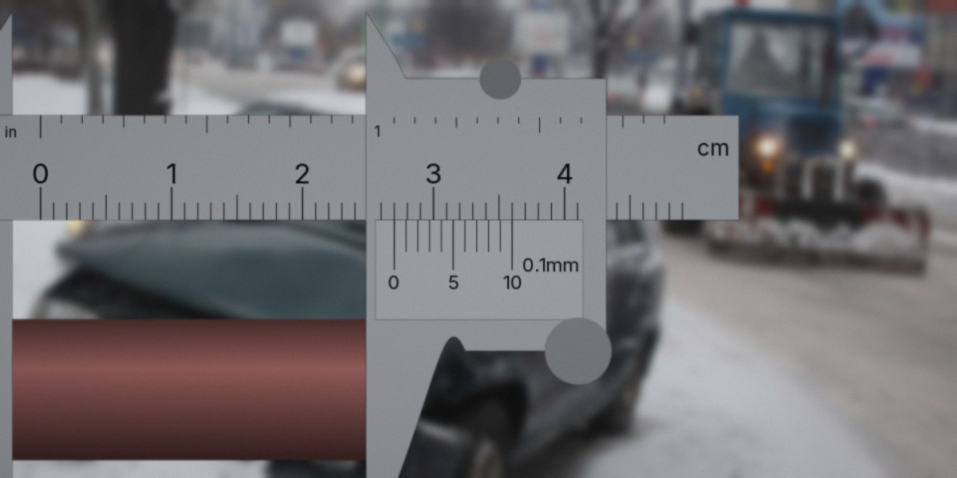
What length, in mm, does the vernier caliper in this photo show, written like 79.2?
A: 27.0
